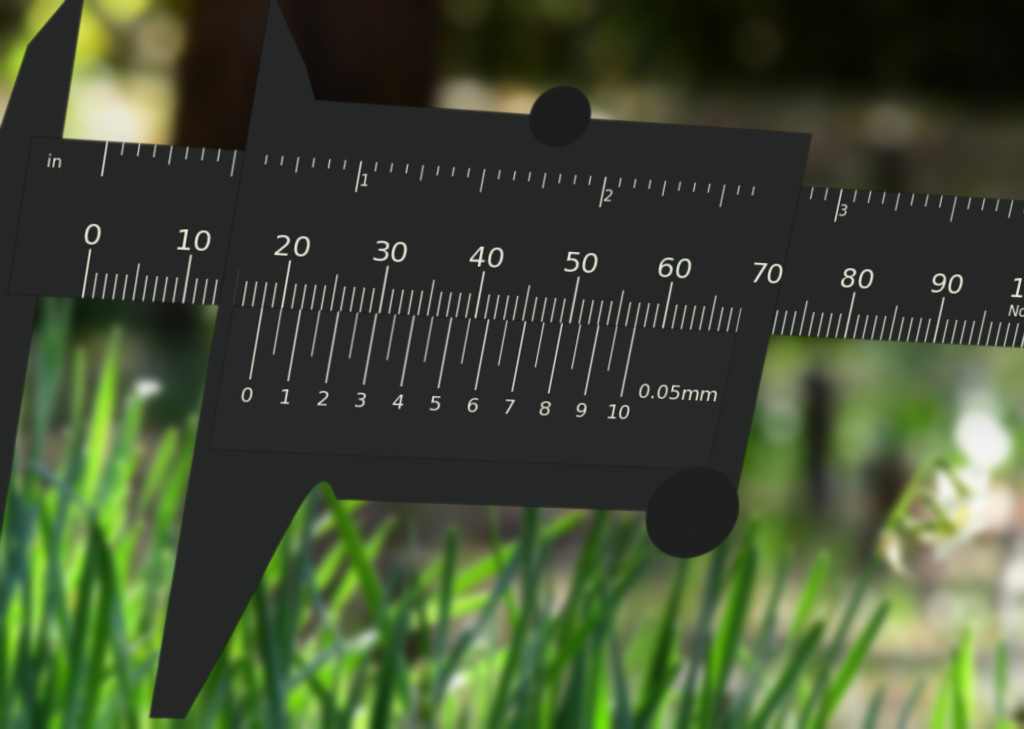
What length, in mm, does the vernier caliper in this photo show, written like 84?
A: 18.0
